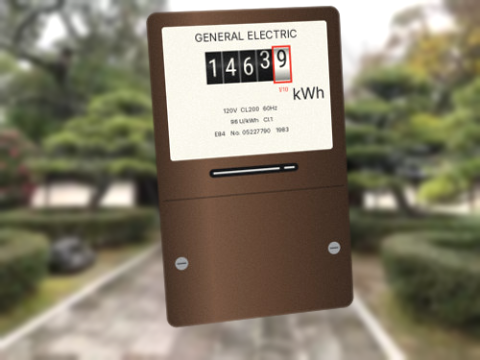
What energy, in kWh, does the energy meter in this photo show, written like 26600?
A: 1463.9
